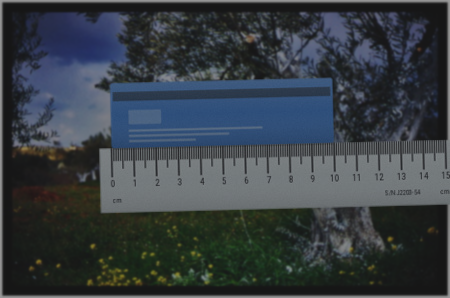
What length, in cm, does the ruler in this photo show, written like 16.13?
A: 10
